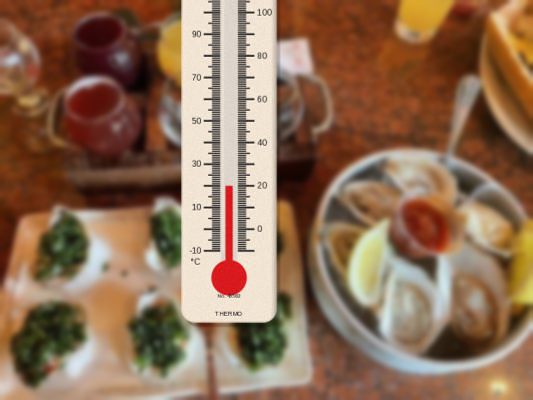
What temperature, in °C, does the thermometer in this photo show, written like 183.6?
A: 20
